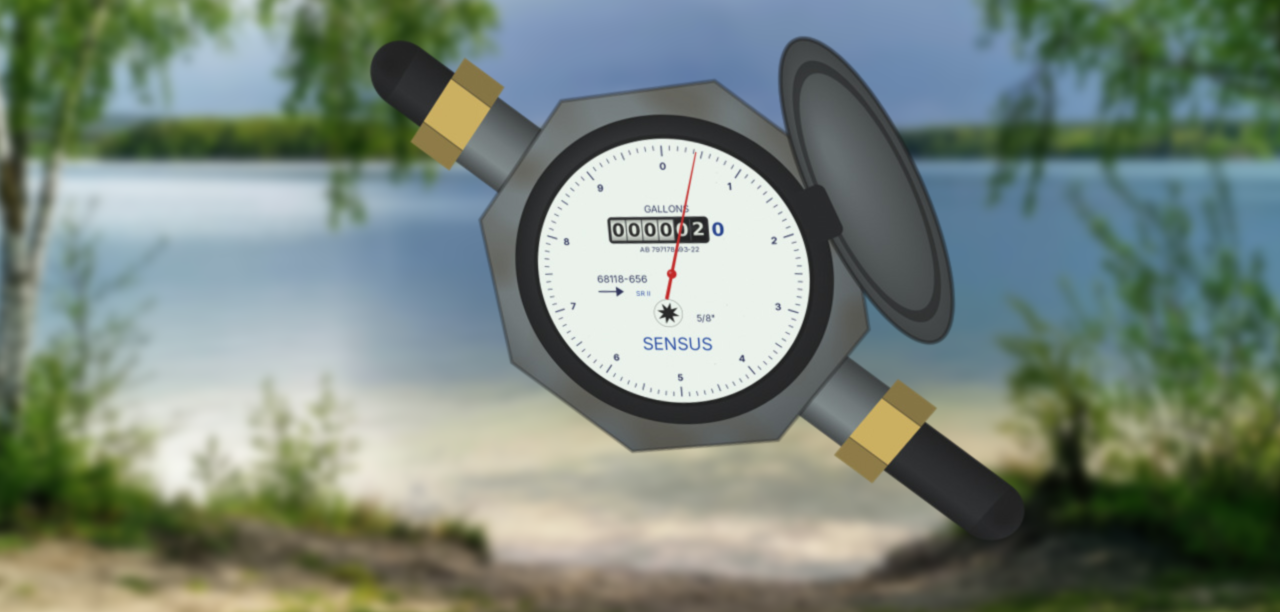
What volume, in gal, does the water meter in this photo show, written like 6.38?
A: 20.4
